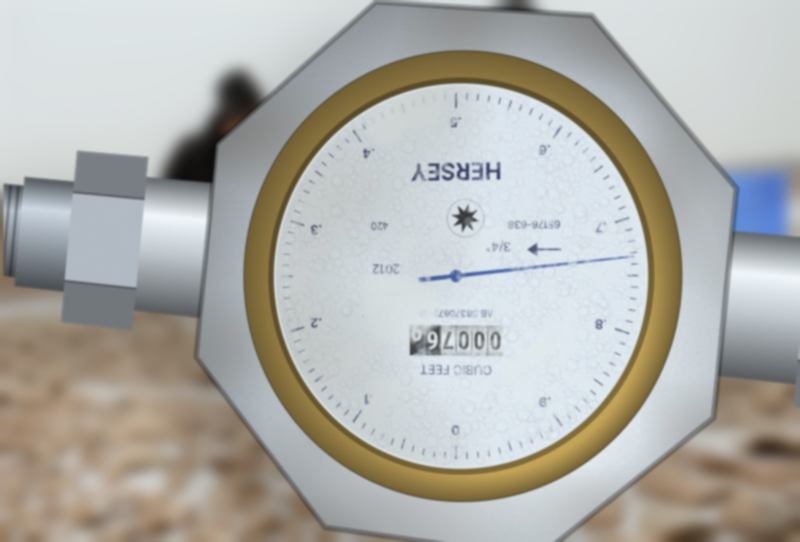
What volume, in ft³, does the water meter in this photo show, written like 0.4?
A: 768.73
